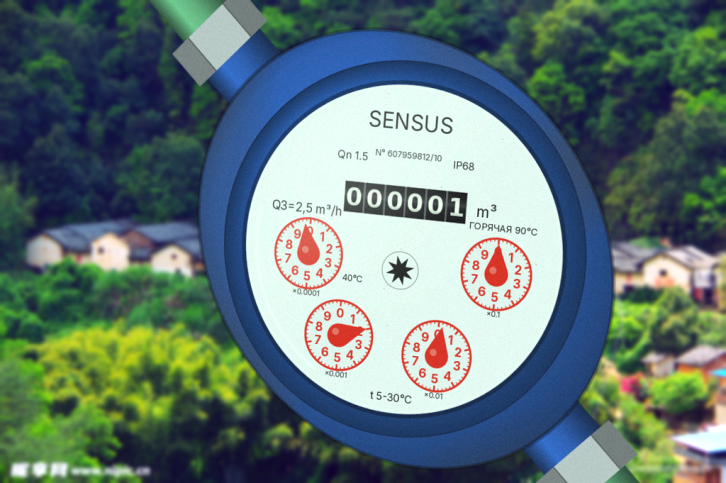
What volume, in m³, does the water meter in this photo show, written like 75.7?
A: 1.0019
